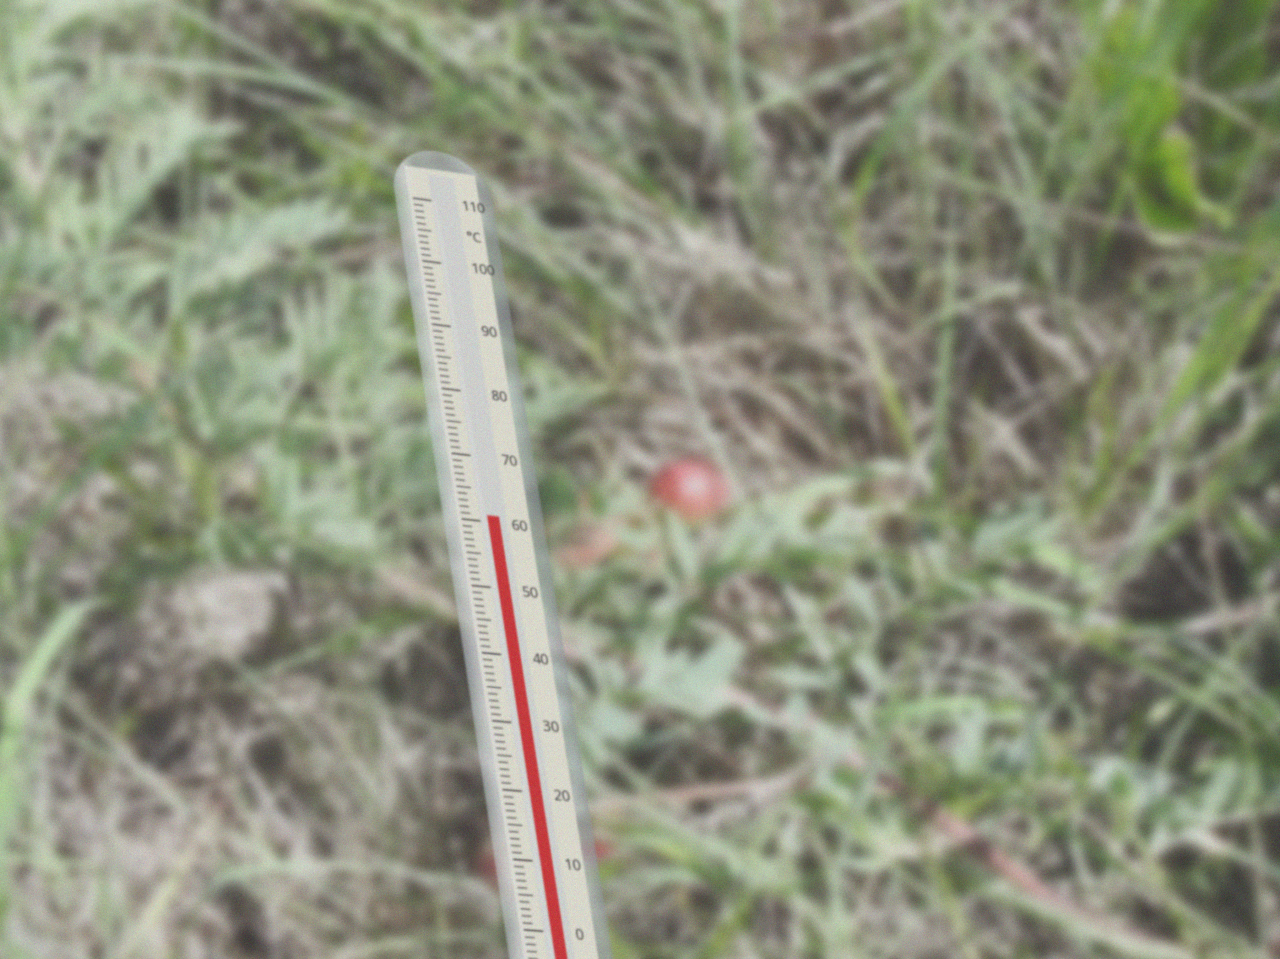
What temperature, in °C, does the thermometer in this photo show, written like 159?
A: 61
